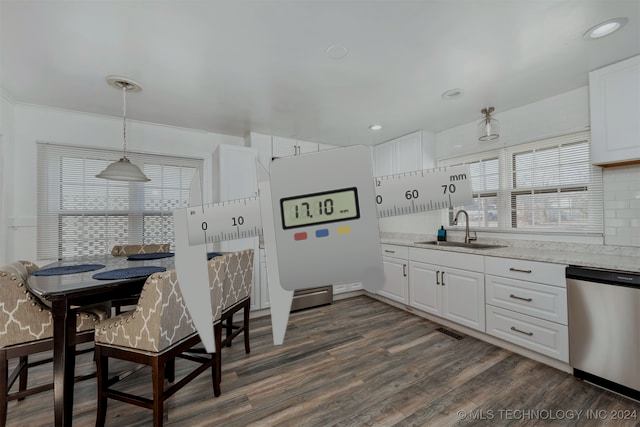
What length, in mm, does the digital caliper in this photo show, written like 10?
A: 17.10
